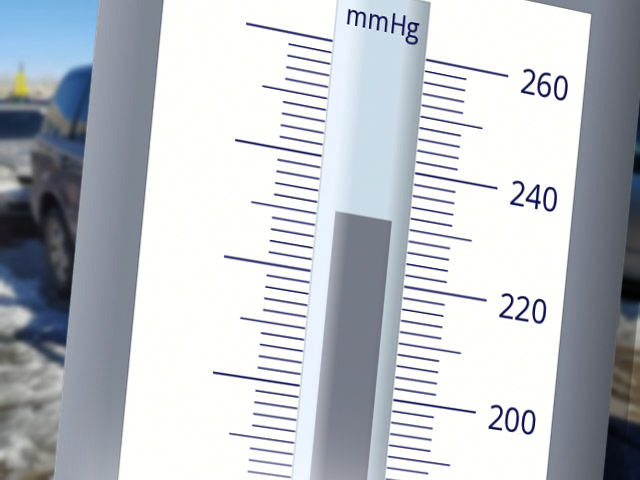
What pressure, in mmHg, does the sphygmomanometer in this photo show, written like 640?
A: 231
